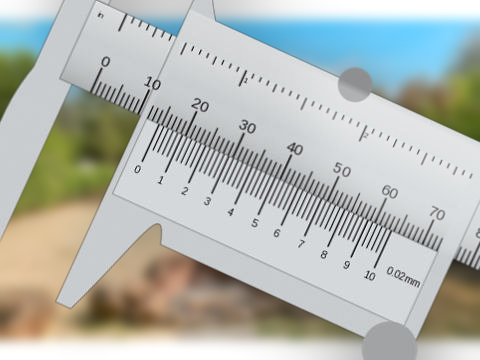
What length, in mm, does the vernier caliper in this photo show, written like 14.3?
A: 14.5
